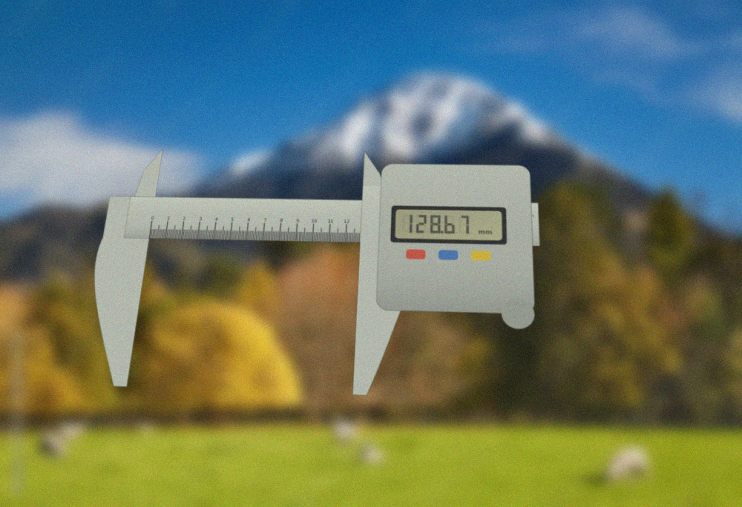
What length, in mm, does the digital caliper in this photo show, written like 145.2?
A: 128.67
